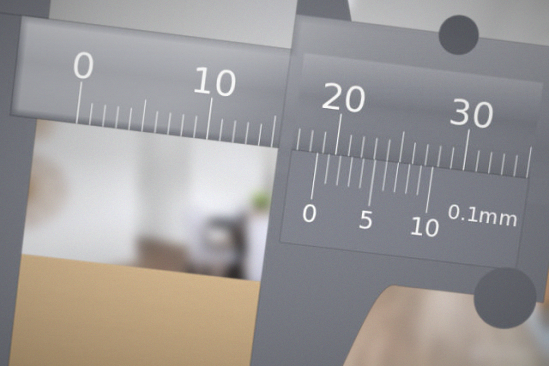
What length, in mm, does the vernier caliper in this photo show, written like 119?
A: 18.6
